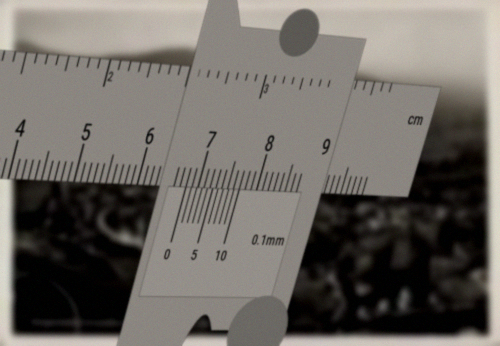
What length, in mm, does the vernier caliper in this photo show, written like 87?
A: 68.0
